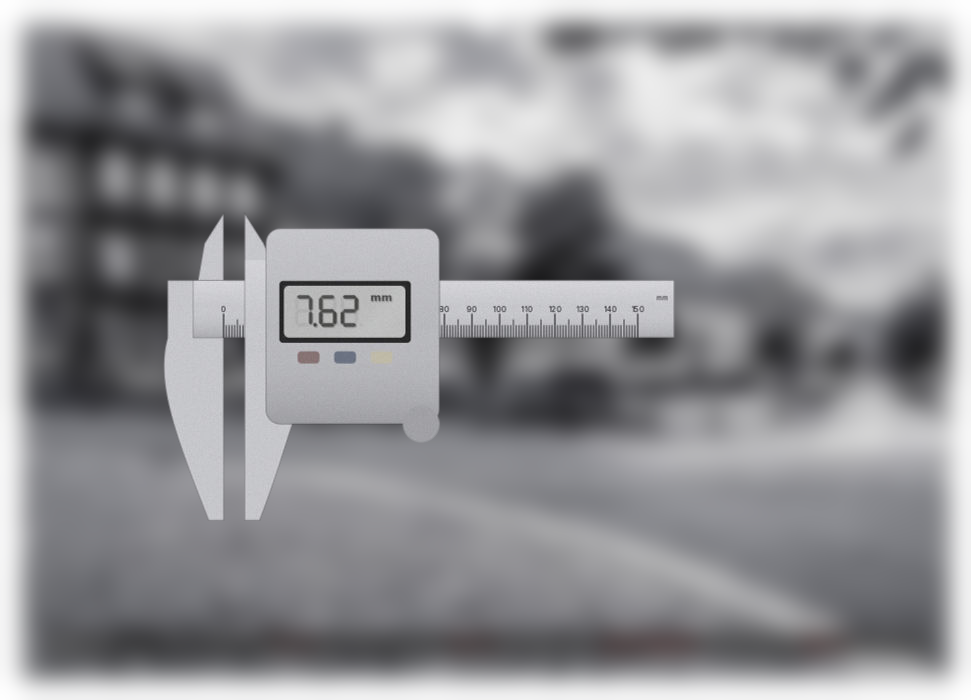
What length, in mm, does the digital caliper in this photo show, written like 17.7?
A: 7.62
